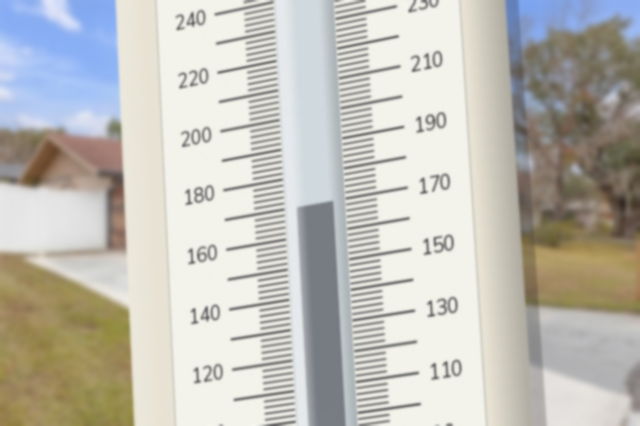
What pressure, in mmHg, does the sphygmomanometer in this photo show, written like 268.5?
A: 170
